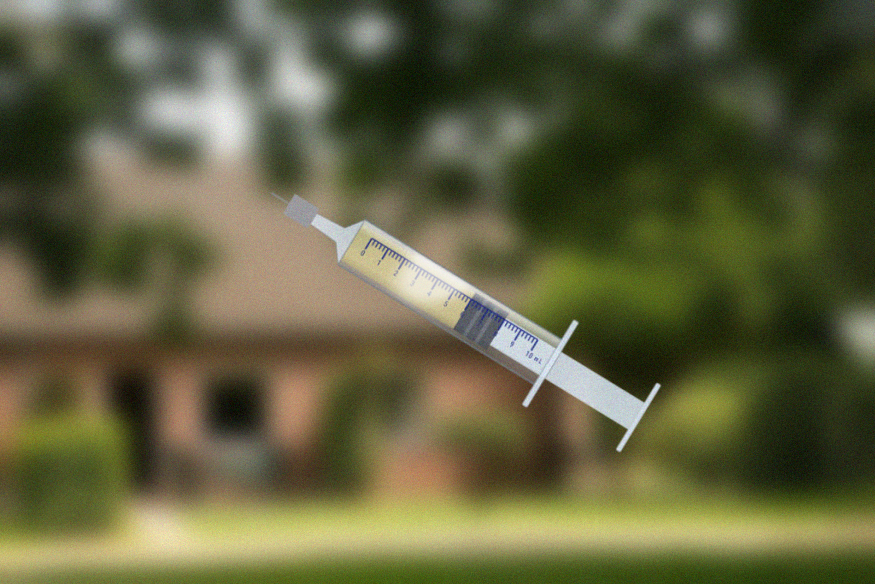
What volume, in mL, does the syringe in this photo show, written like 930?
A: 6
